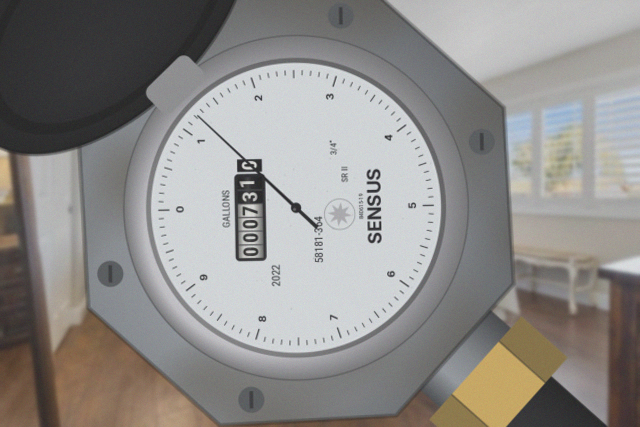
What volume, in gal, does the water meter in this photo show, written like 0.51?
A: 7311.2
